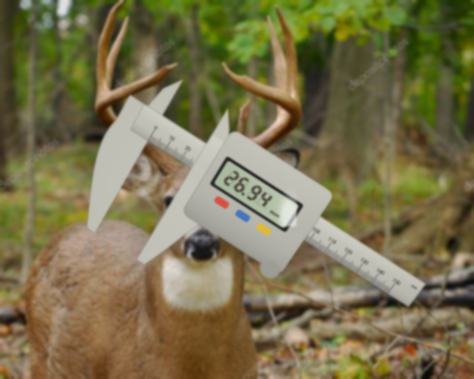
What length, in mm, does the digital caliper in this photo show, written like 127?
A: 26.94
